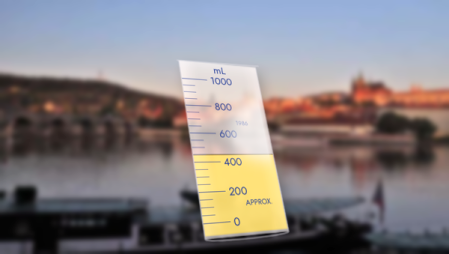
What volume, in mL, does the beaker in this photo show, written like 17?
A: 450
